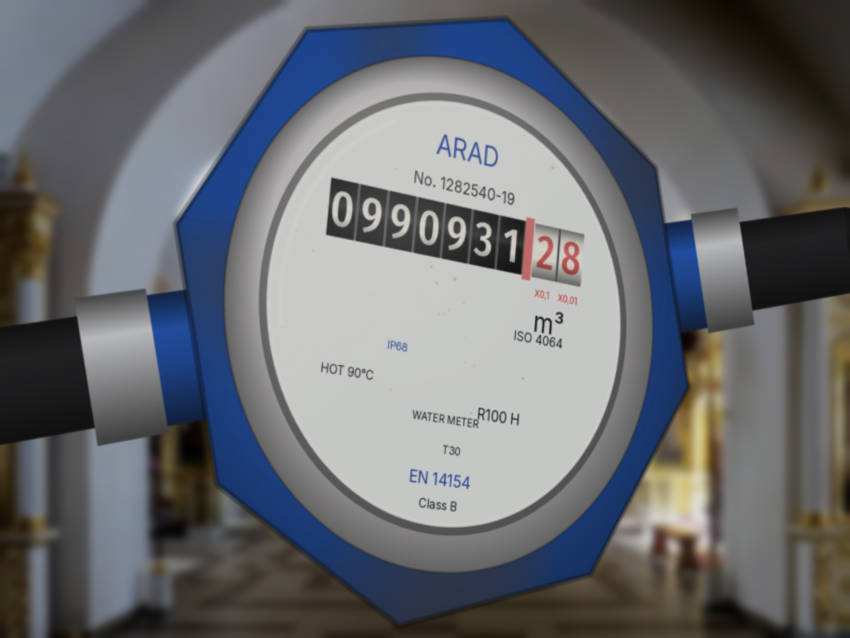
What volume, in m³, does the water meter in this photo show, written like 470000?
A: 990931.28
